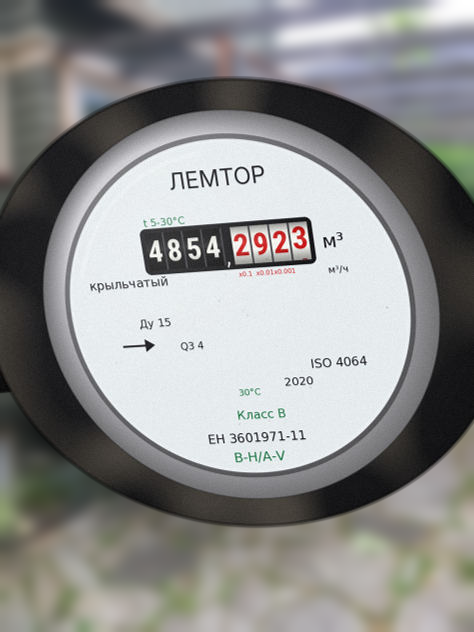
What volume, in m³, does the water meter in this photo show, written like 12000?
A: 4854.2923
